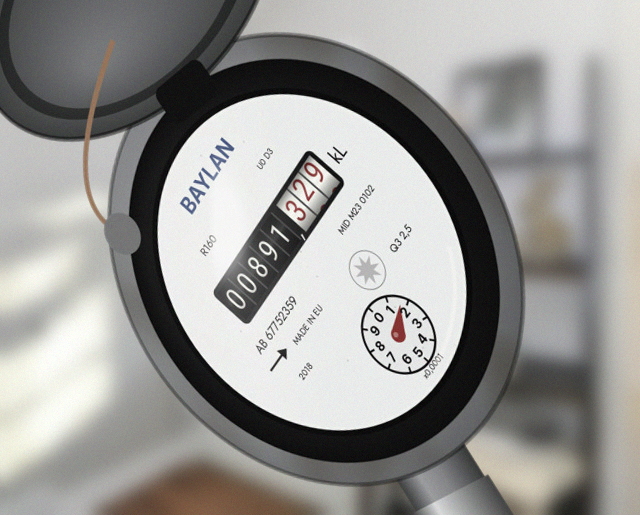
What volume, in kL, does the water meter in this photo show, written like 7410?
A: 891.3291
